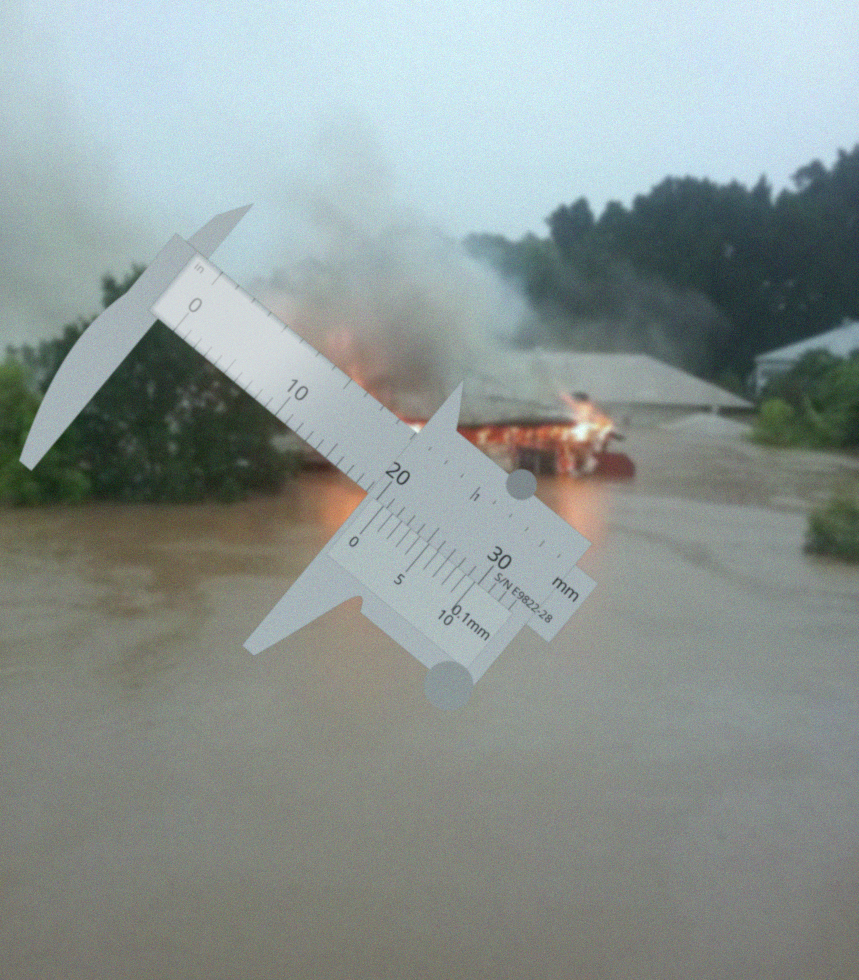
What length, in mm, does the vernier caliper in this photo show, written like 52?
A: 20.7
